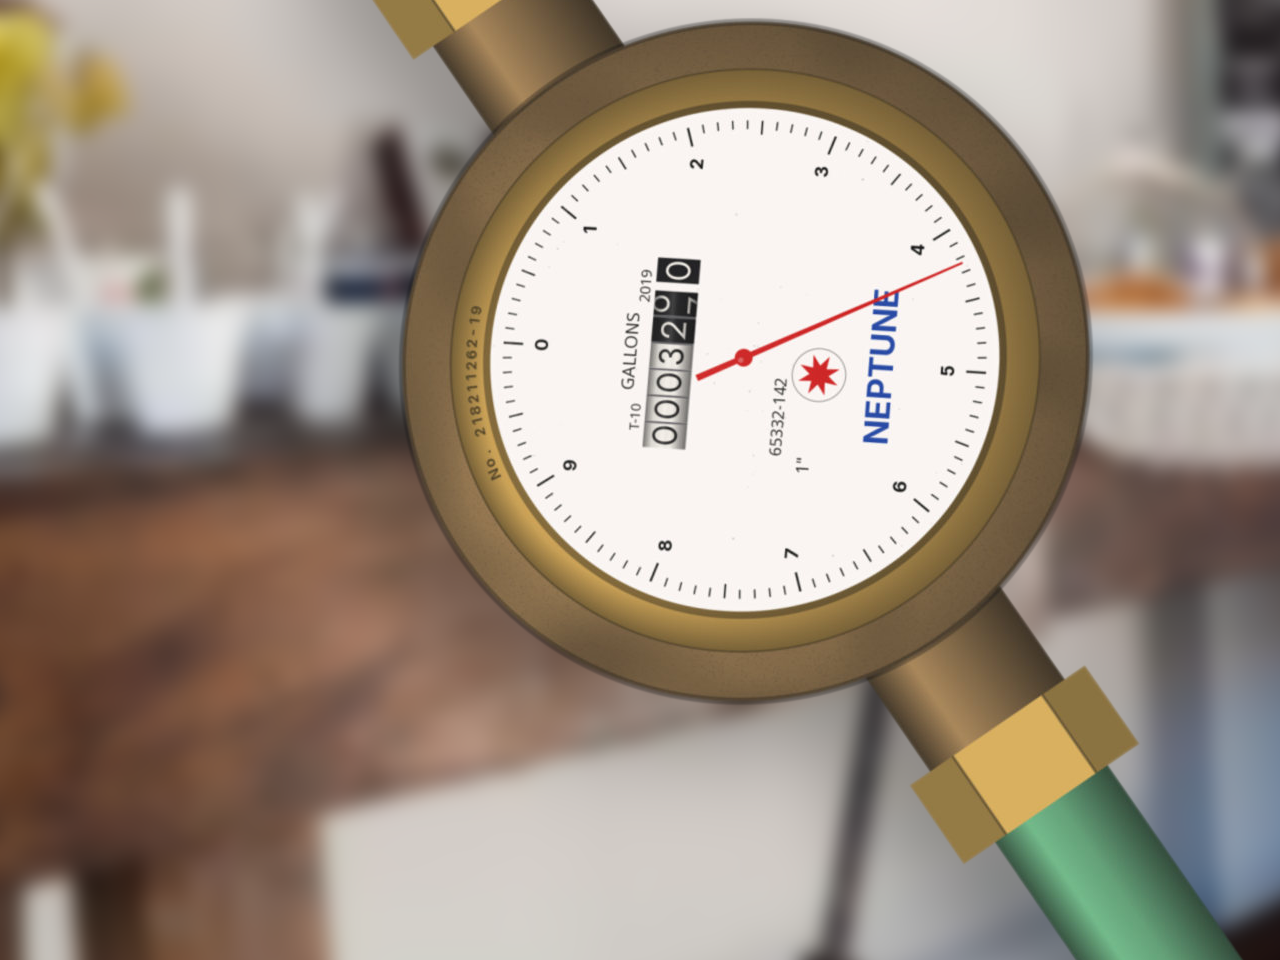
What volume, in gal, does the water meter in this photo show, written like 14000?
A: 3264.2
